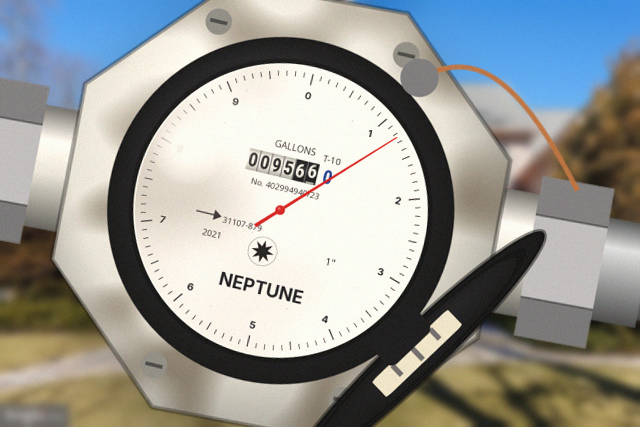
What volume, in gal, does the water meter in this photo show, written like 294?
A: 95661.2
